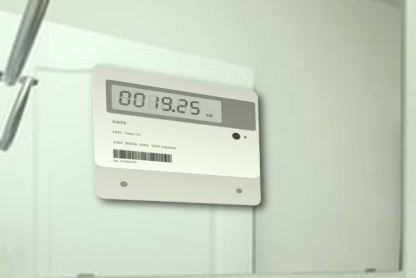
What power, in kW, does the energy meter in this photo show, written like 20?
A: 19.25
